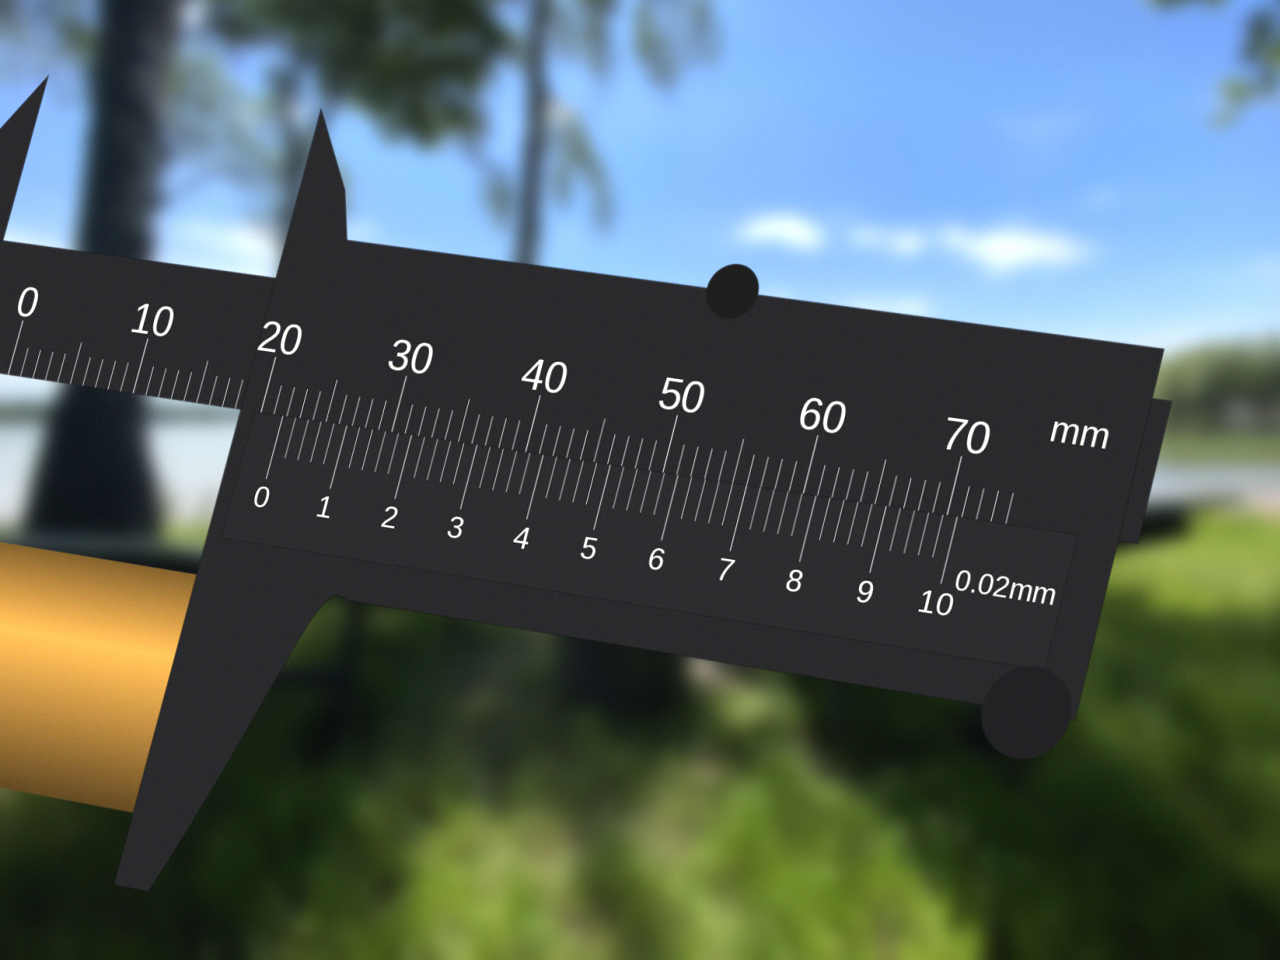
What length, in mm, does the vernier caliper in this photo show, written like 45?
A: 21.7
